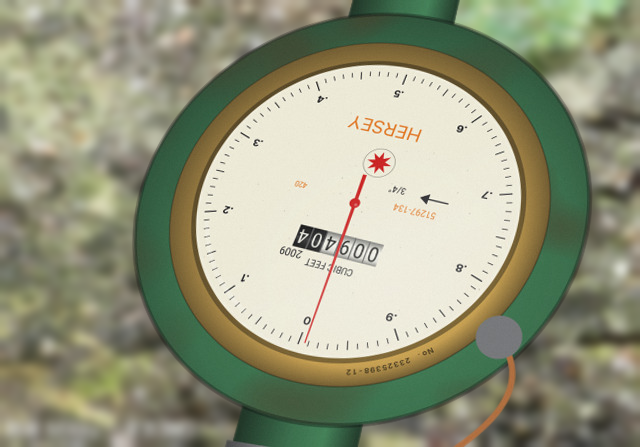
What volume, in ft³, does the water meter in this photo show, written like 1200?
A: 9403.99
